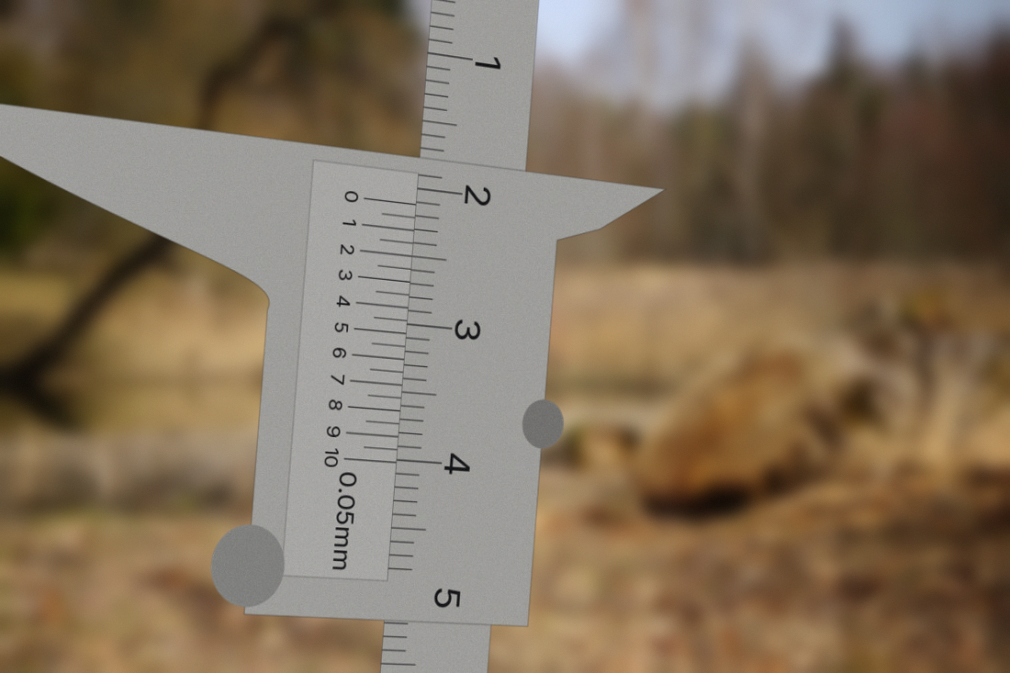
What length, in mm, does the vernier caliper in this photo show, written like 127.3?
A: 21.2
